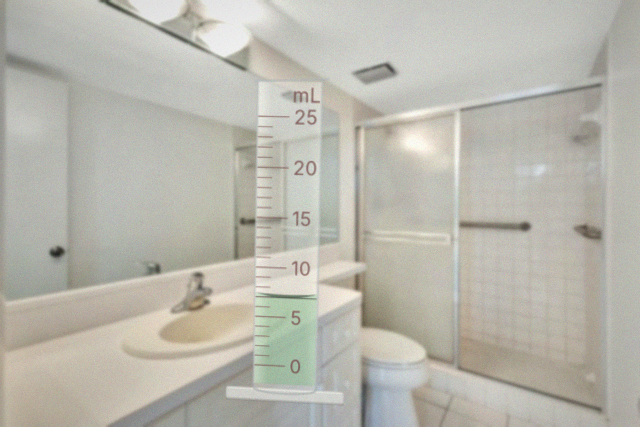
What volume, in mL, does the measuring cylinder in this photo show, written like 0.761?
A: 7
